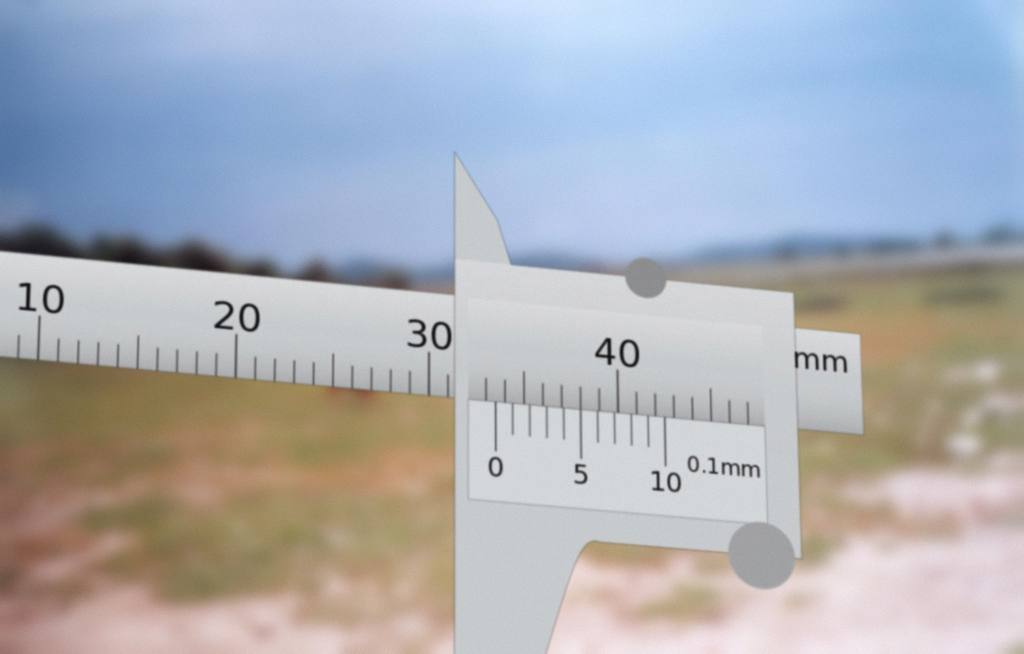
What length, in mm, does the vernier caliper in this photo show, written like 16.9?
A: 33.5
